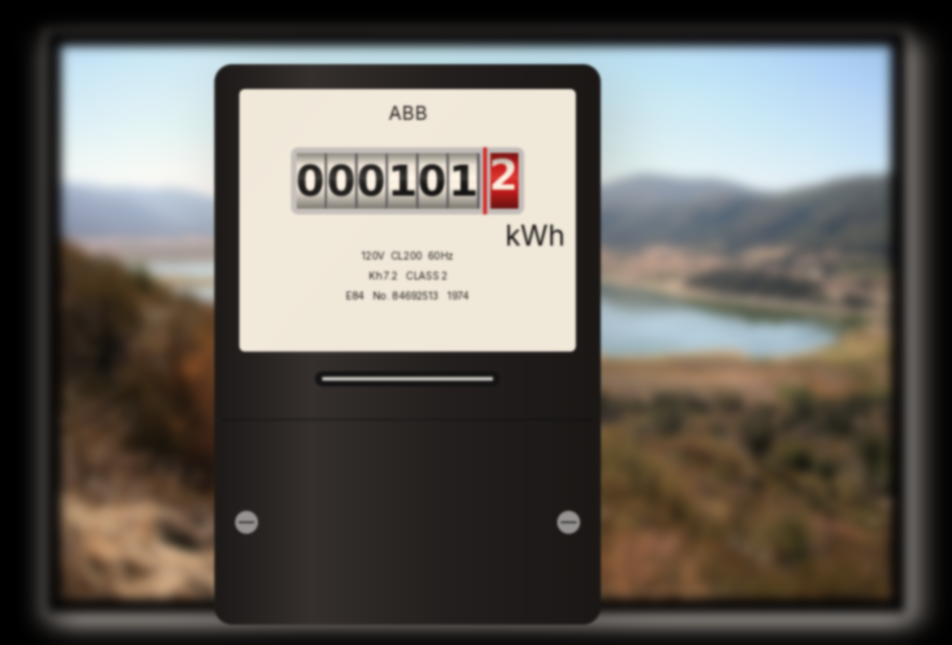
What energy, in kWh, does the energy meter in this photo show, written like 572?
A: 101.2
